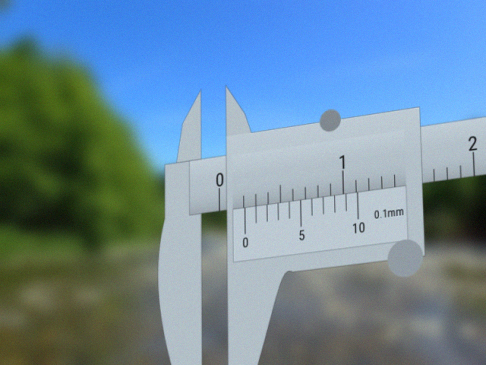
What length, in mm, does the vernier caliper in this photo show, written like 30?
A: 2.1
